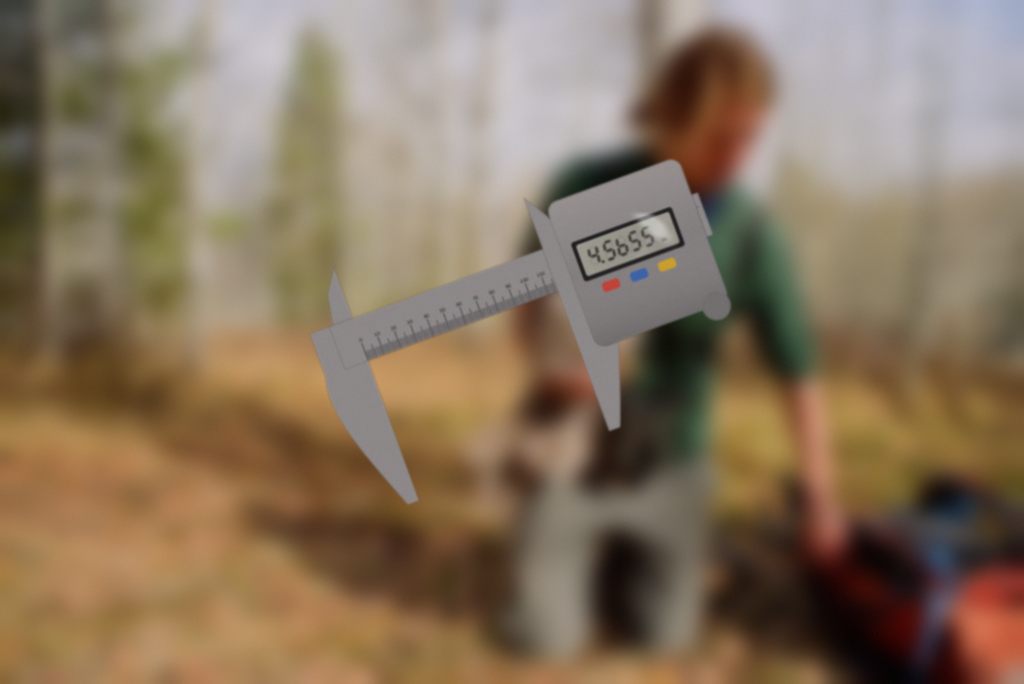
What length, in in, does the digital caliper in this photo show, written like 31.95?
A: 4.5655
